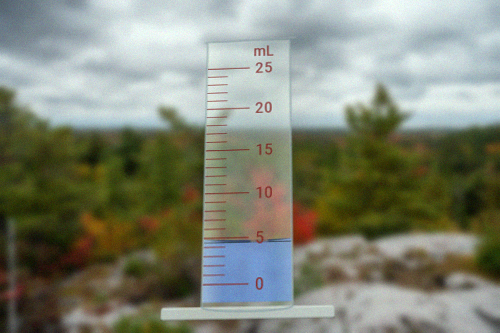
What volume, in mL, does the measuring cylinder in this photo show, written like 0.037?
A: 4.5
